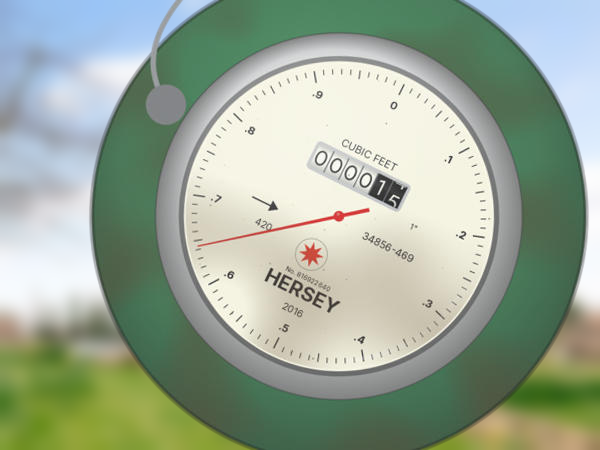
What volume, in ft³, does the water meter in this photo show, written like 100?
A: 14.64
